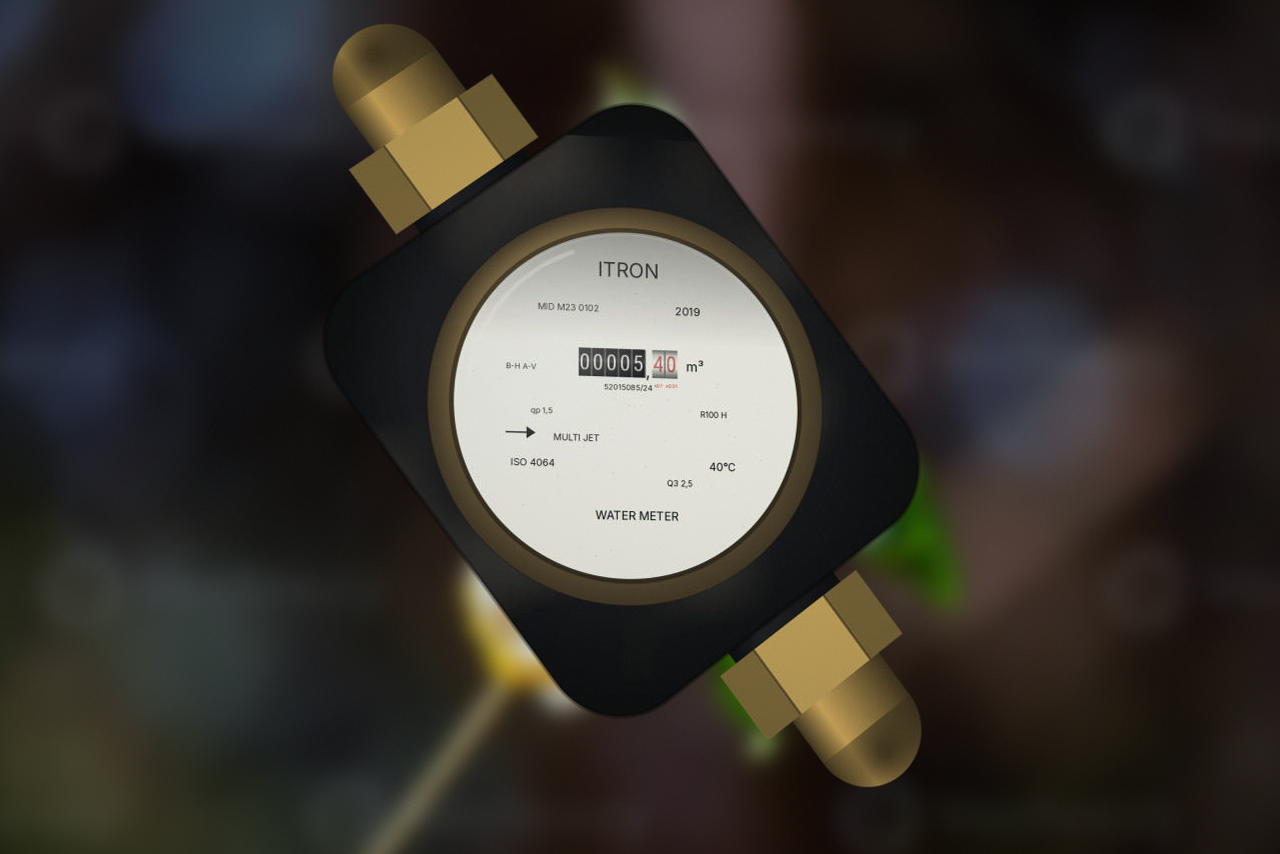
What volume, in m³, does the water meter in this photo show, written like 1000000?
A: 5.40
